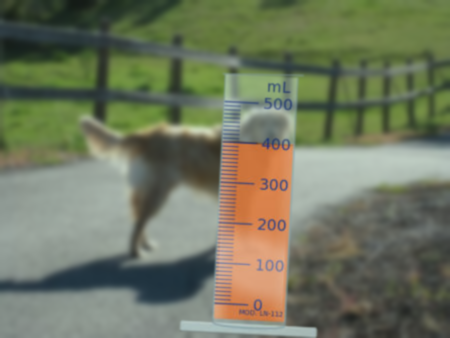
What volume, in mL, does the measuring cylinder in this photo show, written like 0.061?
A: 400
